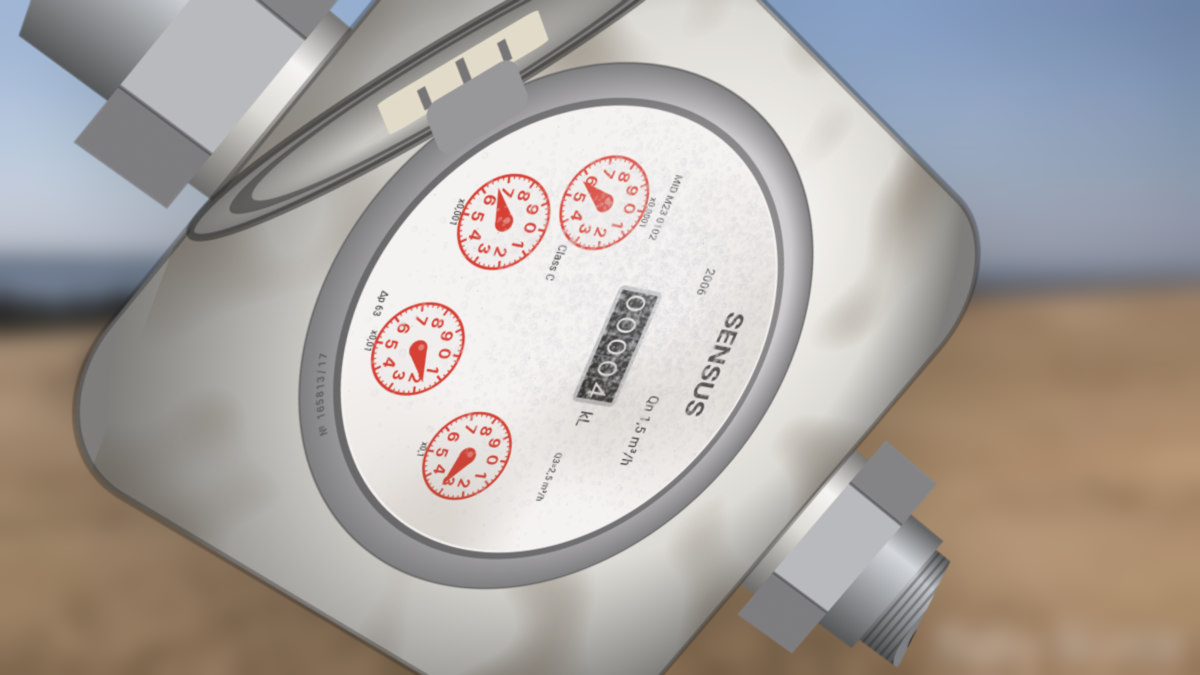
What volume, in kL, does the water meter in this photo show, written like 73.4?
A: 4.3165
